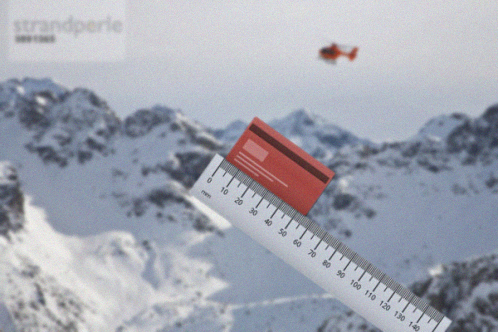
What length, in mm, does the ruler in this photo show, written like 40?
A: 55
